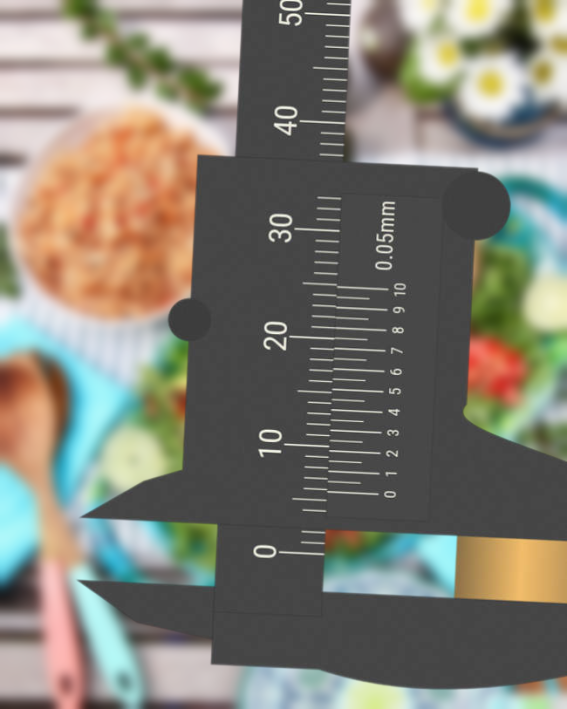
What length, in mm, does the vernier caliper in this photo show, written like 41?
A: 5.8
